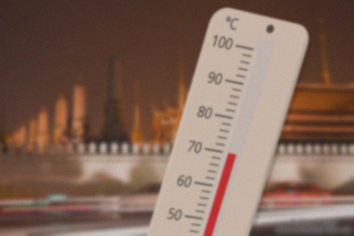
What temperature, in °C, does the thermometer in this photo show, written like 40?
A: 70
